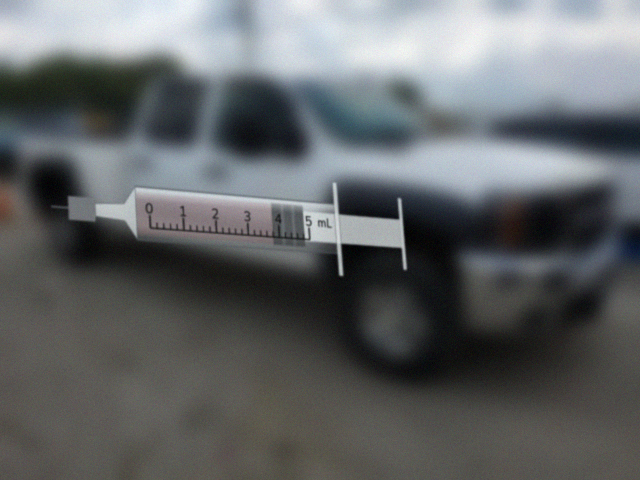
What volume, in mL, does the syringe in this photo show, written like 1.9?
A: 3.8
